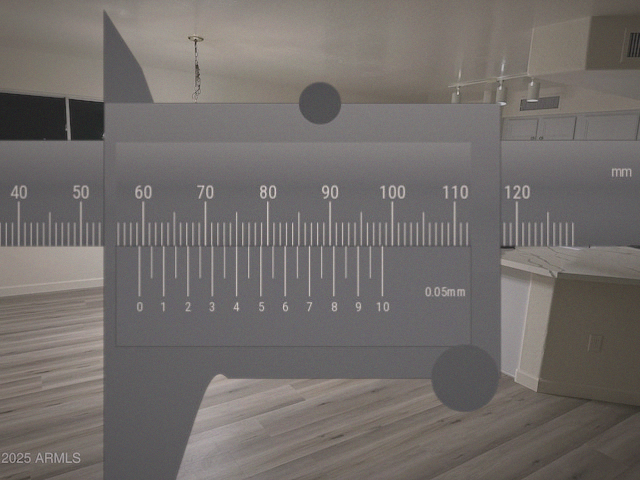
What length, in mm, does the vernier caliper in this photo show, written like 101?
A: 59.4
